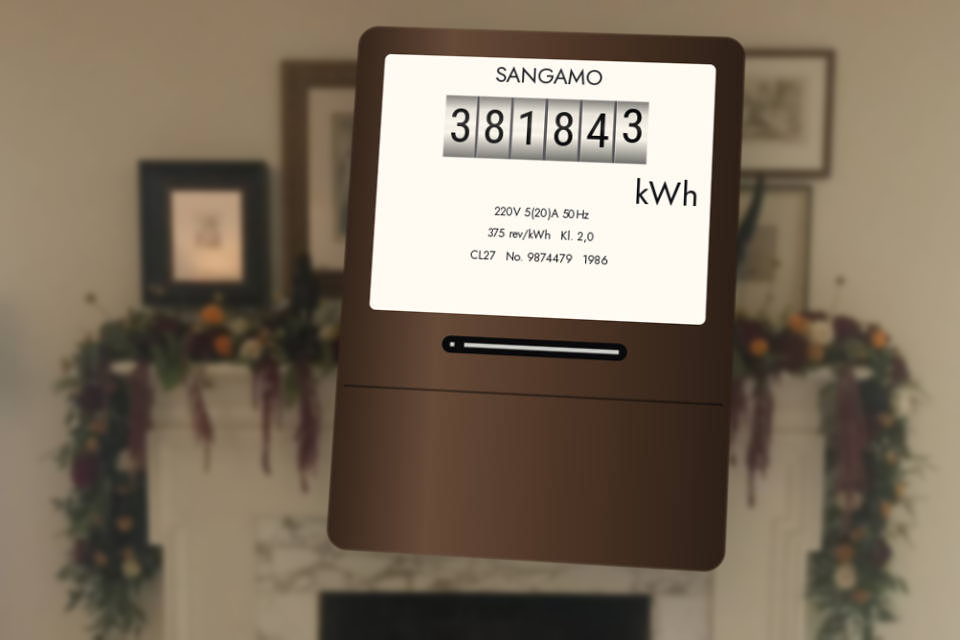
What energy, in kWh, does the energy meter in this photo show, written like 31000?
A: 381843
